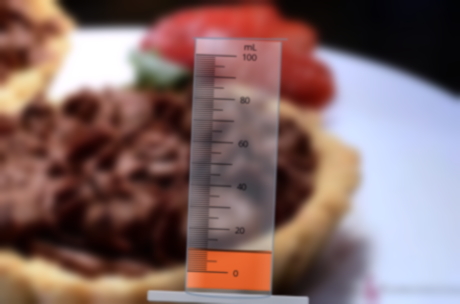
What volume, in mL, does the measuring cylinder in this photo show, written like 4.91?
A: 10
